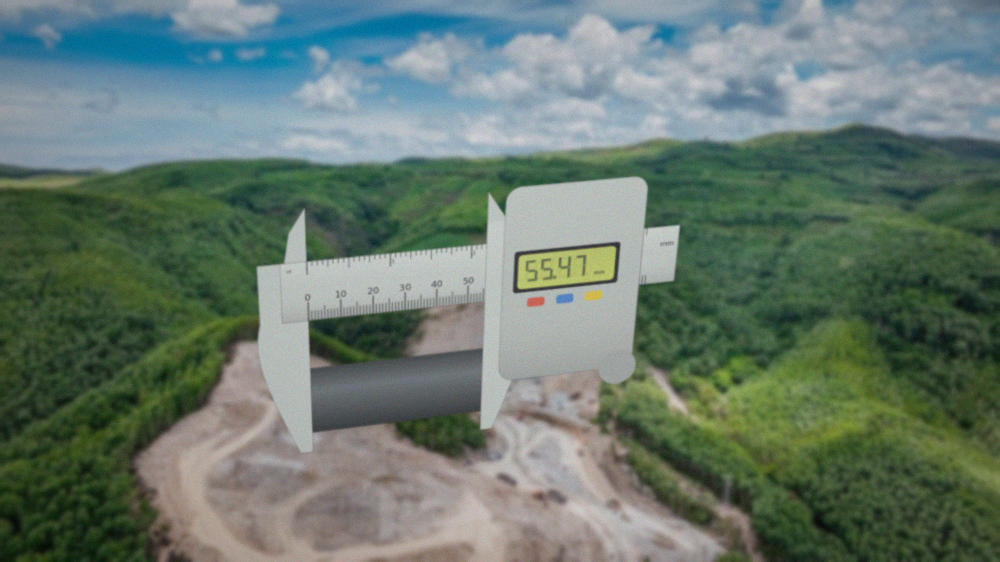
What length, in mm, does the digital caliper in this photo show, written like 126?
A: 55.47
